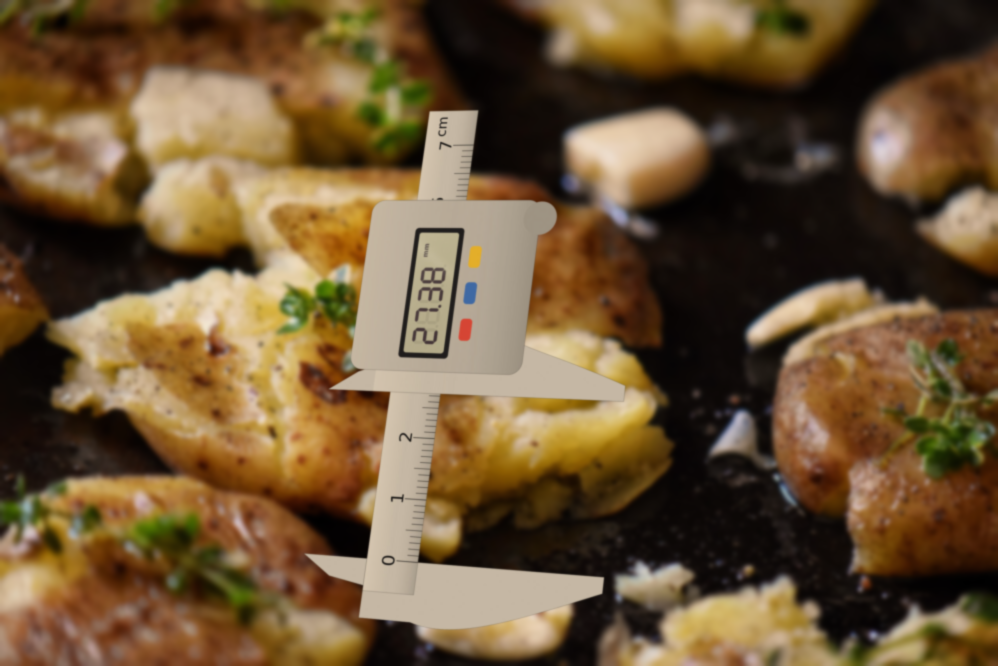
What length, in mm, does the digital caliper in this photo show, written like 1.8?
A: 27.38
